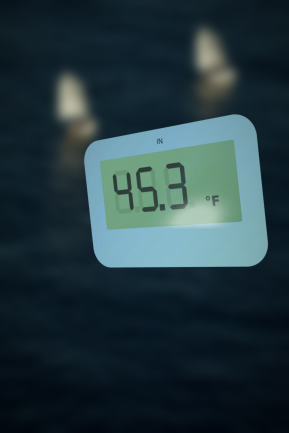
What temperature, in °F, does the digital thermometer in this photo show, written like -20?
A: 45.3
